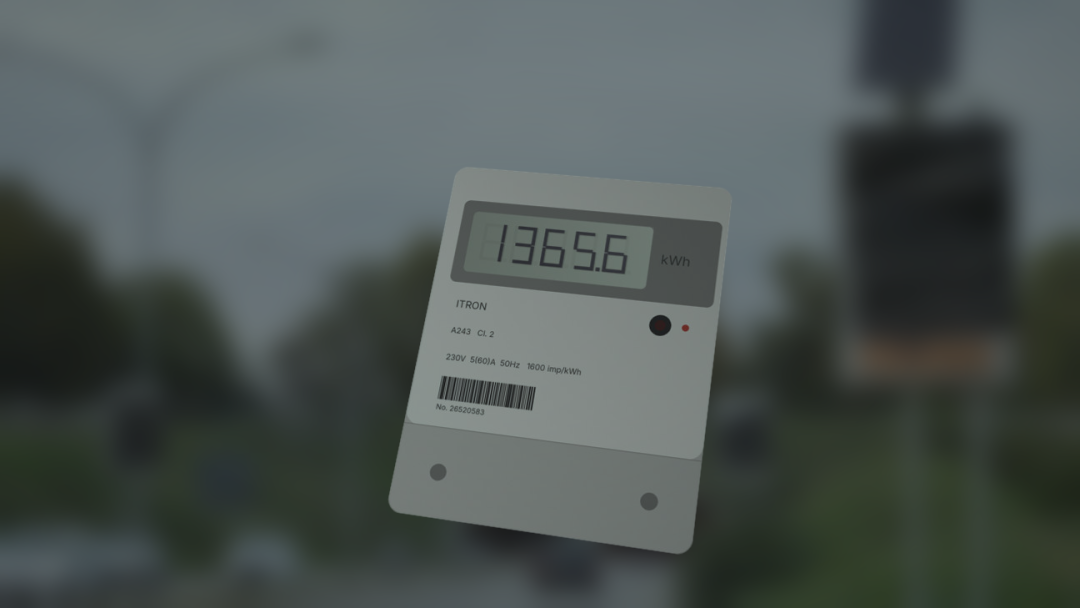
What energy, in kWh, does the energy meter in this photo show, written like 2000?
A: 1365.6
